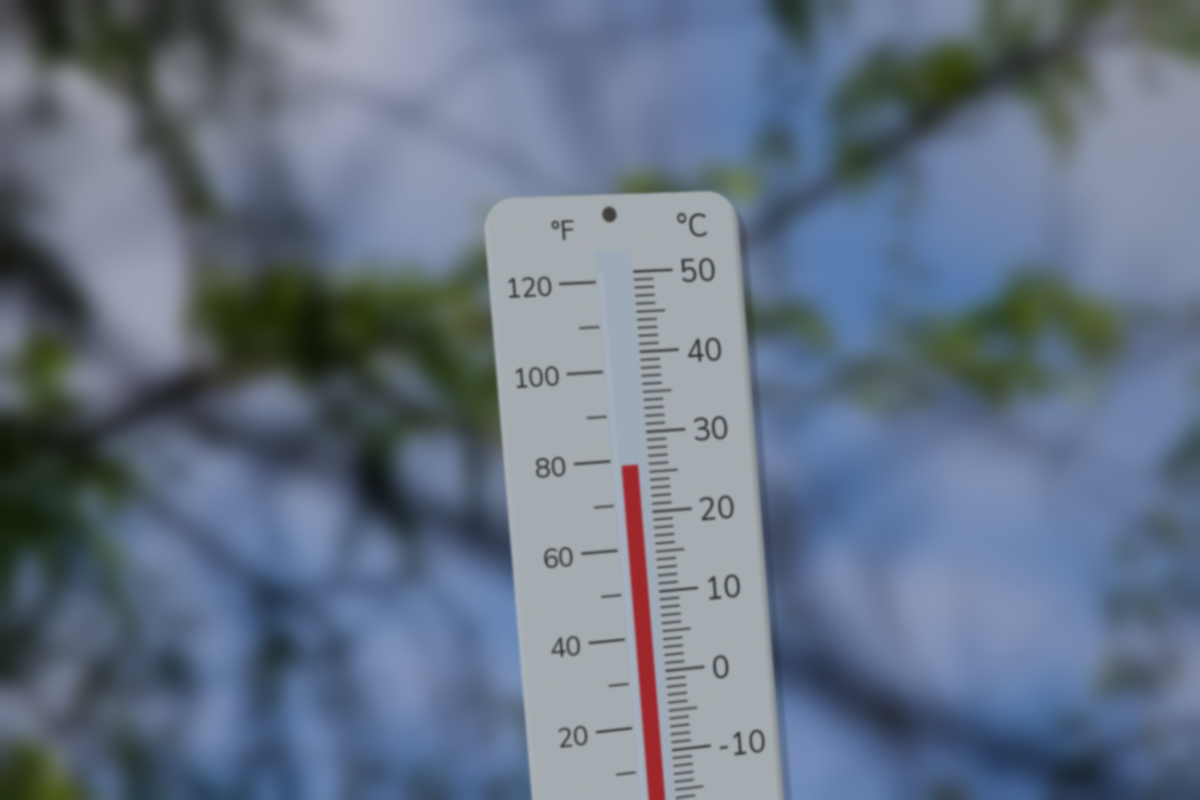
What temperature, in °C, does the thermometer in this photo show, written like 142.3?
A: 26
